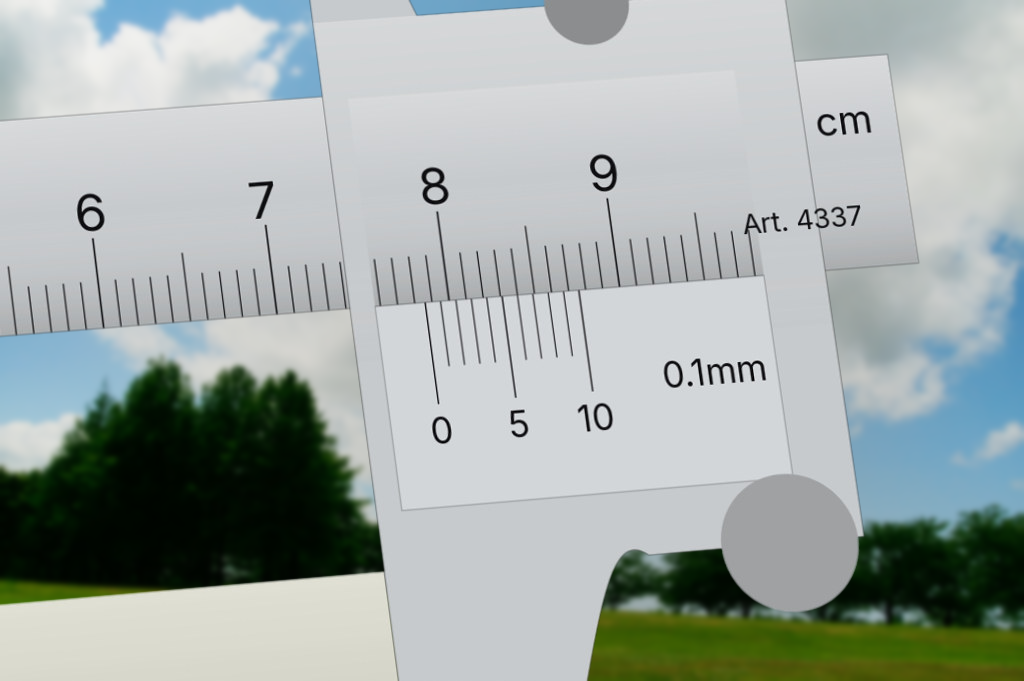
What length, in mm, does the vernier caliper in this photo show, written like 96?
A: 78.6
